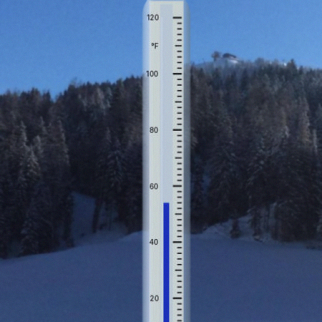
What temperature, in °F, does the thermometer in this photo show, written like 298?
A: 54
